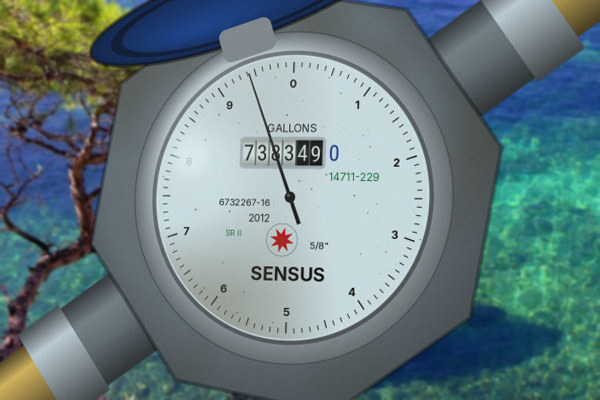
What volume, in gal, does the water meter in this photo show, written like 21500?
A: 7383489.4
